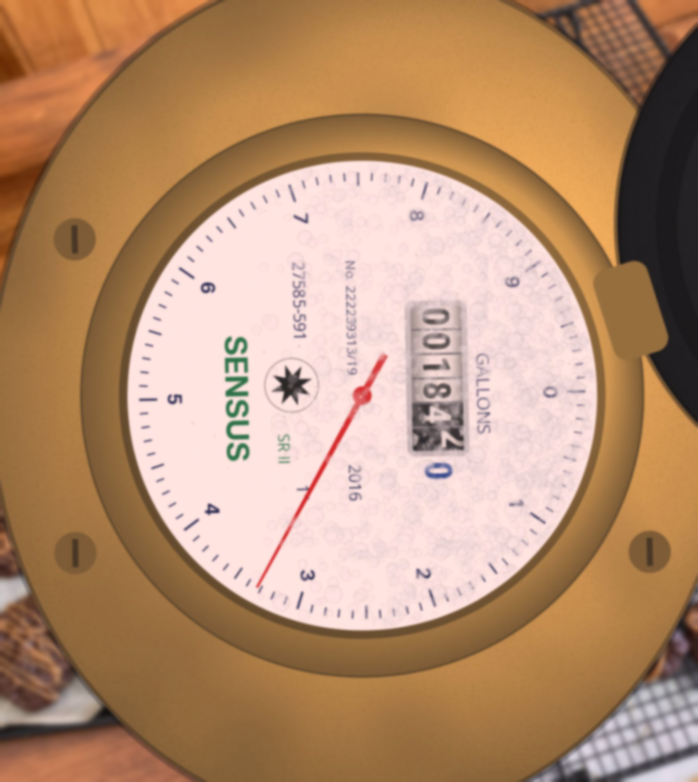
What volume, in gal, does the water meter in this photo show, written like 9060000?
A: 18423.3
